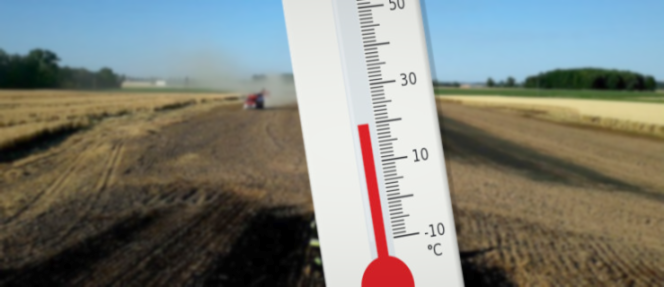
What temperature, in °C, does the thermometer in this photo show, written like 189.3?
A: 20
